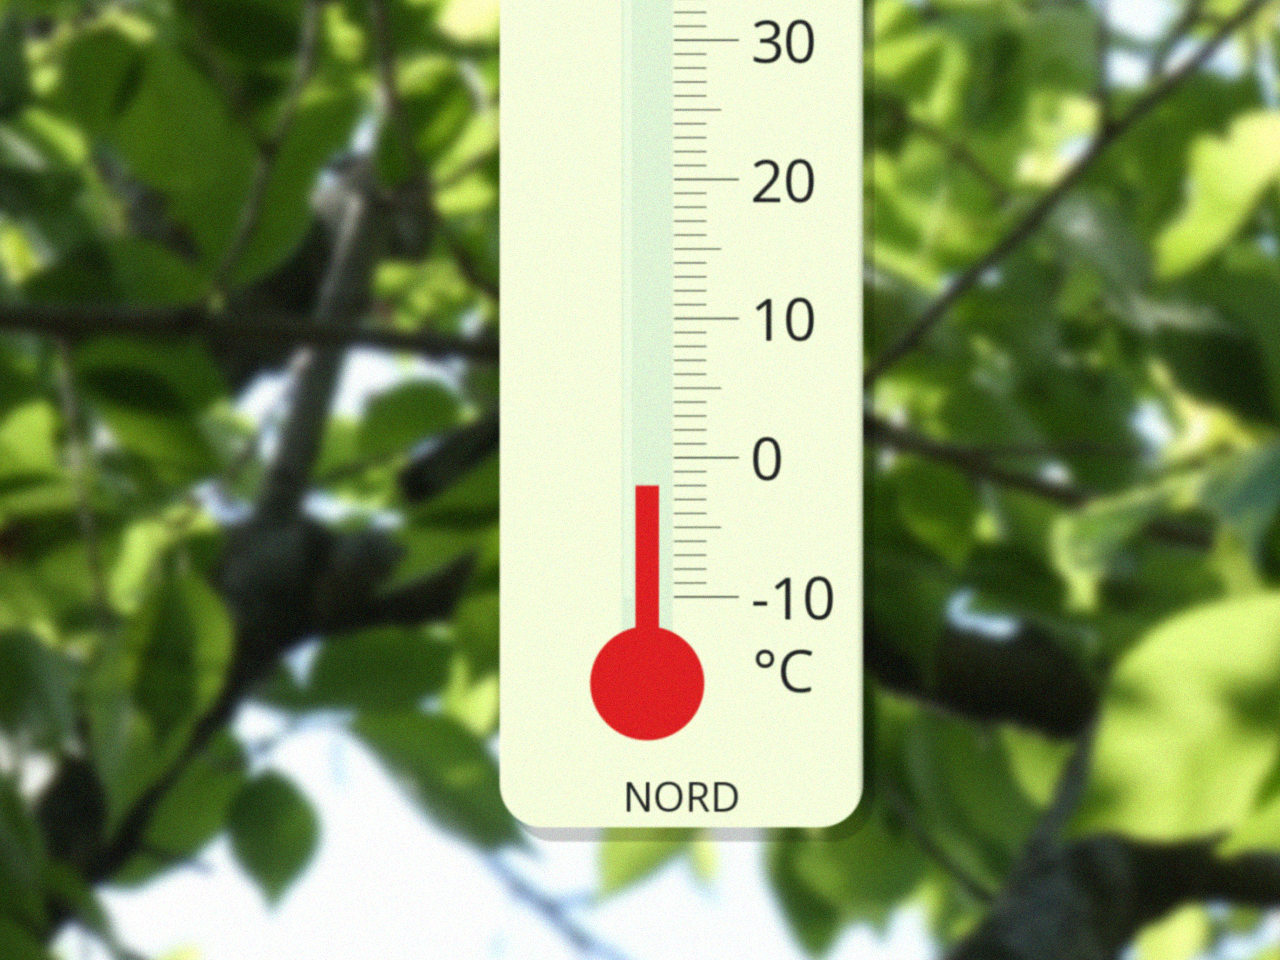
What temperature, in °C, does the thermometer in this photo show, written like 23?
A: -2
